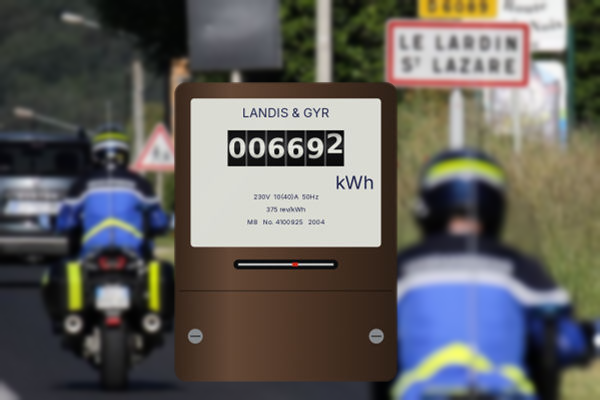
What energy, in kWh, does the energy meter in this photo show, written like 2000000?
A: 6692
